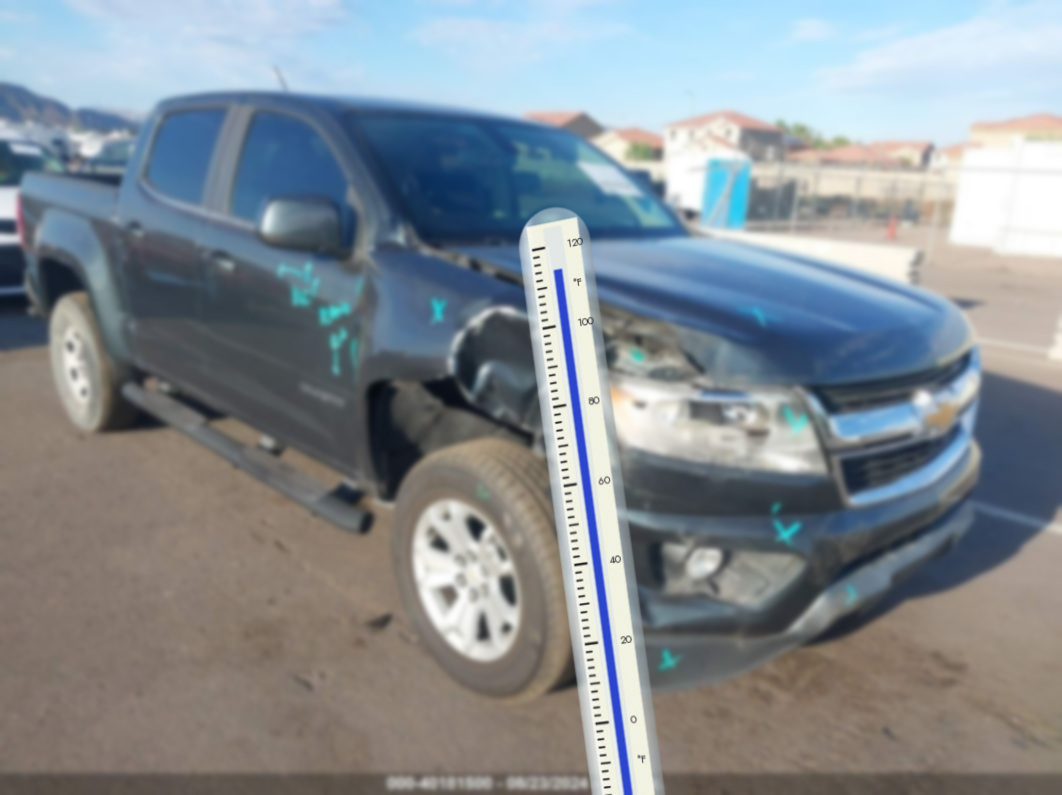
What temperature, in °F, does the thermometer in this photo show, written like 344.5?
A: 114
